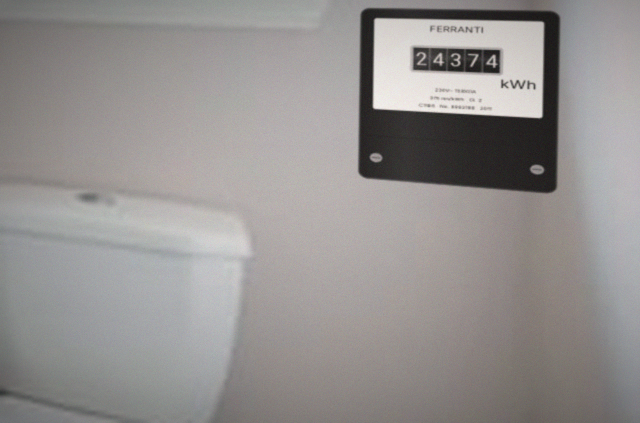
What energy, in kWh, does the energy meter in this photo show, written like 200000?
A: 24374
